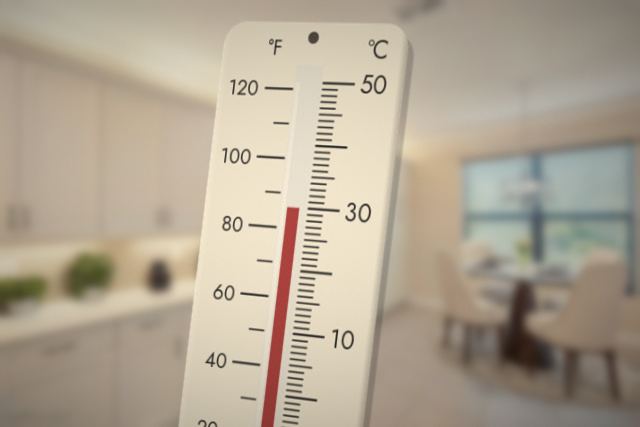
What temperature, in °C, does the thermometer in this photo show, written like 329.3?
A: 30
